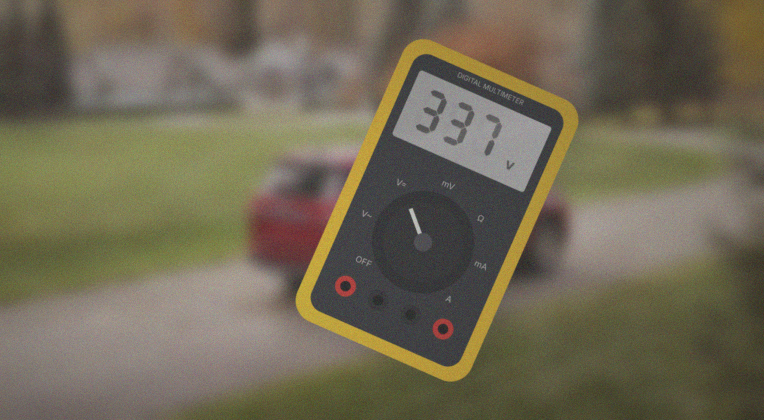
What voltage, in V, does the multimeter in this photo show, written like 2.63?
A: 337
